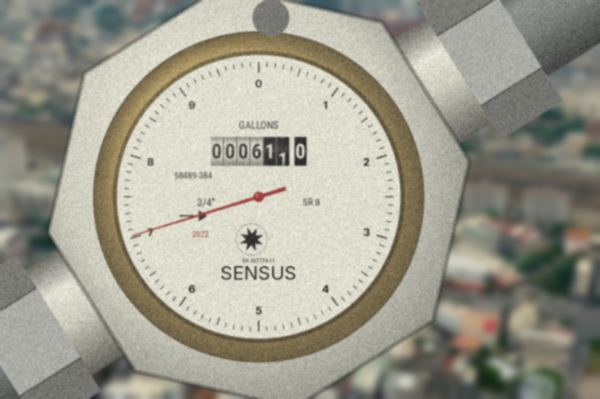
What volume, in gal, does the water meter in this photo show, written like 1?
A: 6107.0
